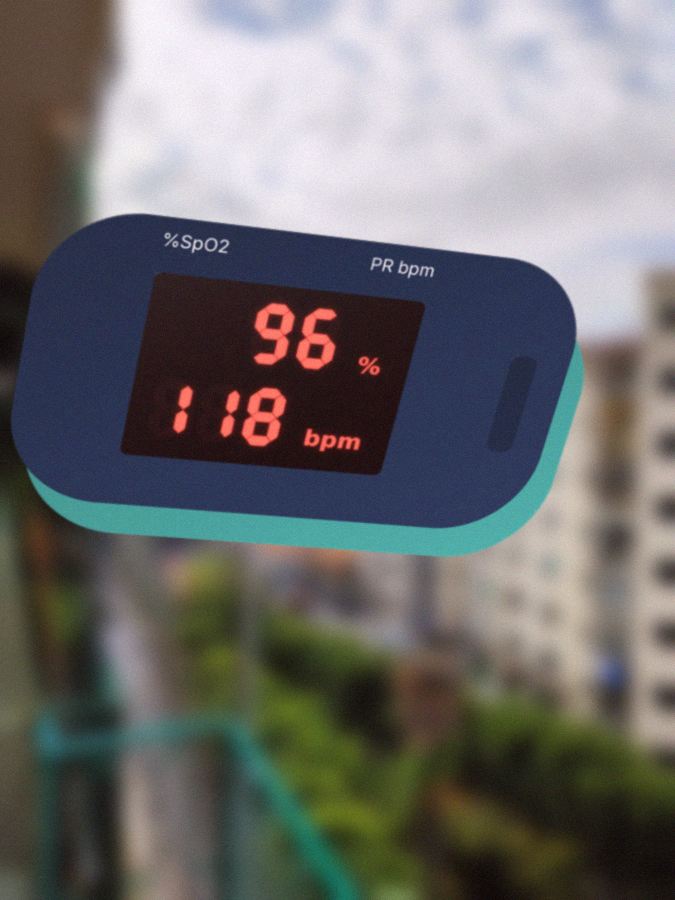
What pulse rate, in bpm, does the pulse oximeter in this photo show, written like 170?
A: 118
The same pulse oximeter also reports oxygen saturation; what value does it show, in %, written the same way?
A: 96
